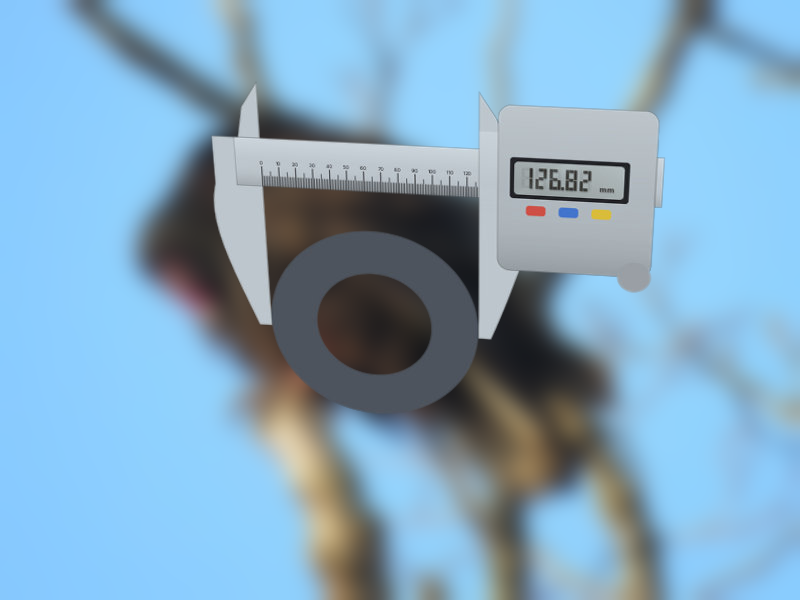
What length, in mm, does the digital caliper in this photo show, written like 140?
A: 126.82
